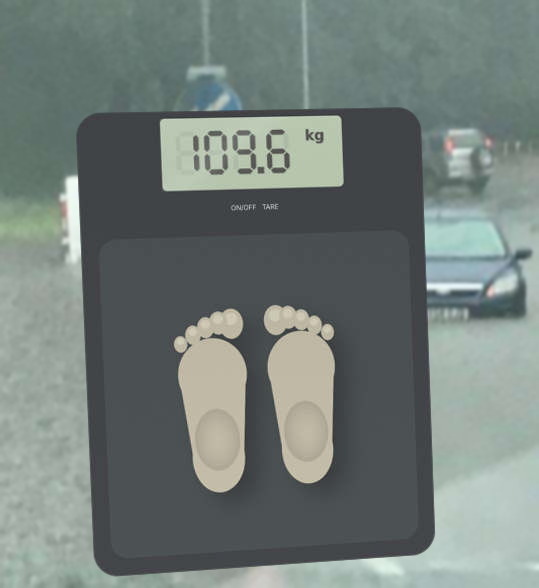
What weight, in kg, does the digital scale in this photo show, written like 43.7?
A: 109.6
